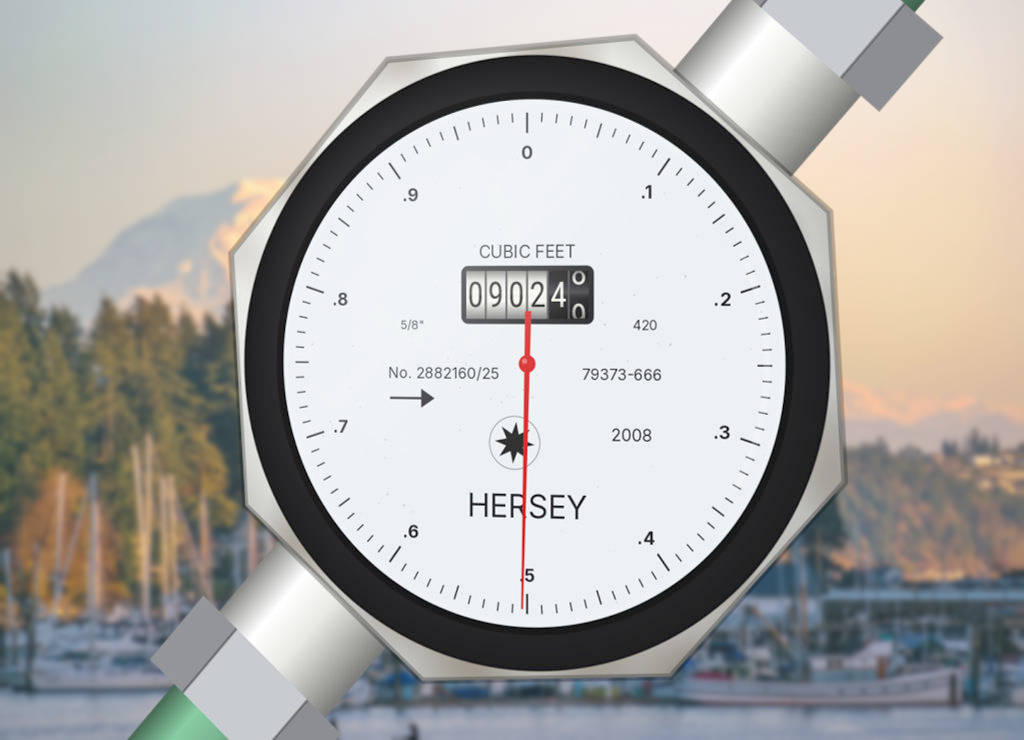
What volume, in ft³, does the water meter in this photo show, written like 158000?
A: 90248.50
